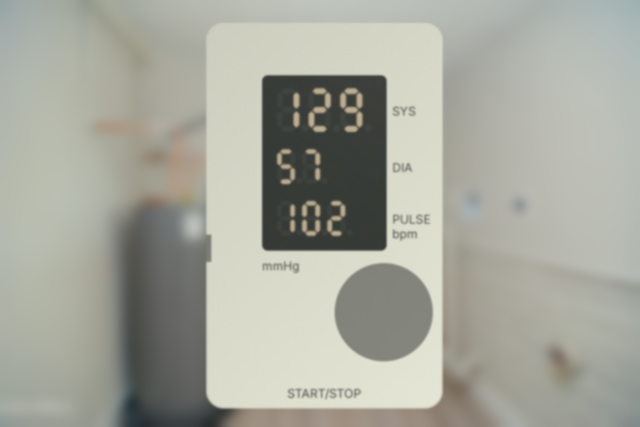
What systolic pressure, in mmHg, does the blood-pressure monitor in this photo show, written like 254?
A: 129
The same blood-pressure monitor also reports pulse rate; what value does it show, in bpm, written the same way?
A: 102
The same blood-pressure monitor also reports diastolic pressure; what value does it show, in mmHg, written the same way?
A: 57
